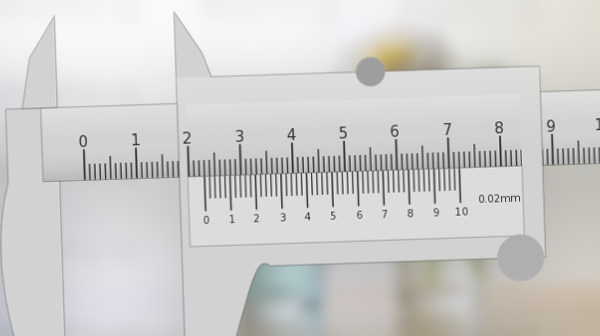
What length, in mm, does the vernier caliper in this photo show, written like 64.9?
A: 23.0
